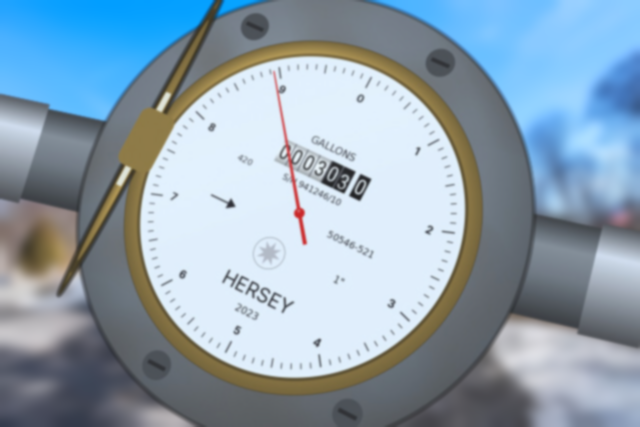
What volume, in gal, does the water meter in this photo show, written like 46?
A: 3028.9
